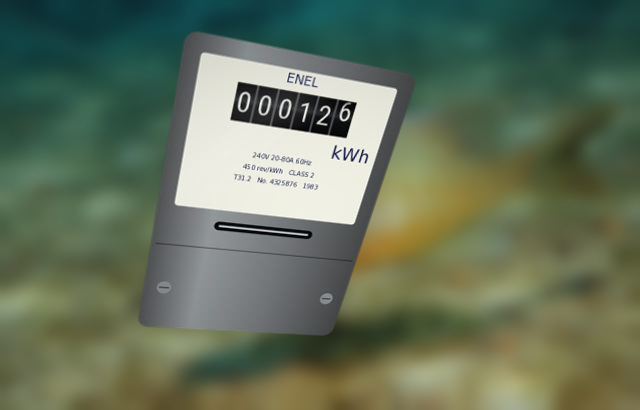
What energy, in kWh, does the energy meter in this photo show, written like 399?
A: 126
